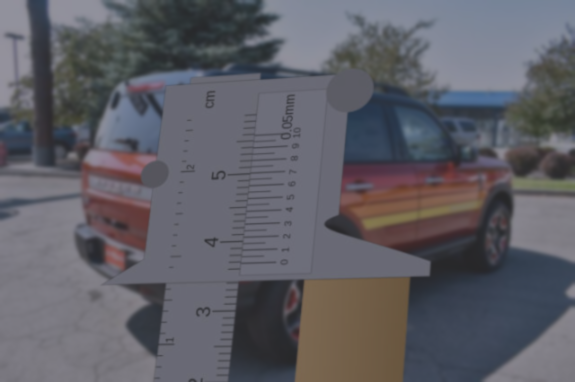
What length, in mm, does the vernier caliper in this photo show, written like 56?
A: 36.8
